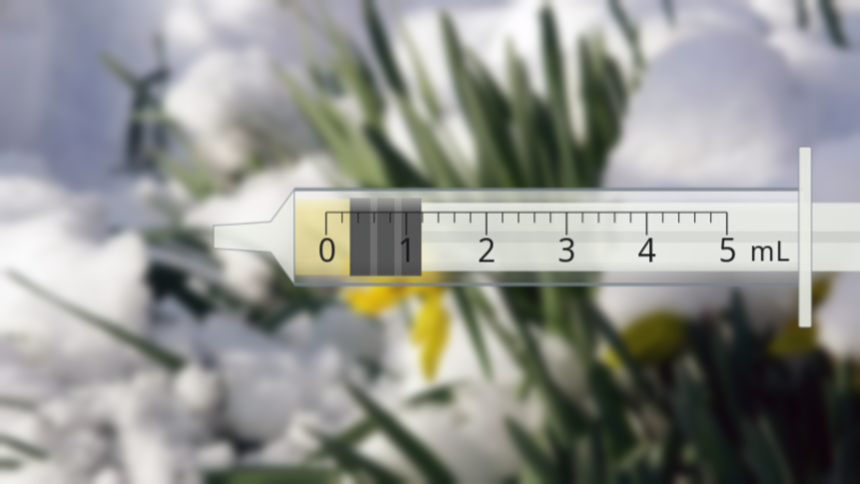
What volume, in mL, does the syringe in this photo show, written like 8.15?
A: 0.3
